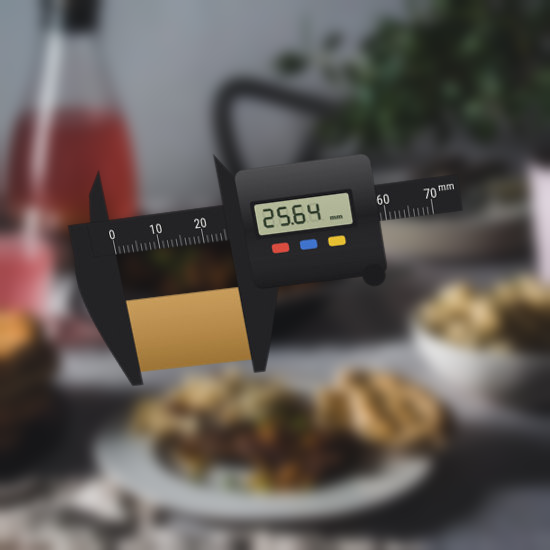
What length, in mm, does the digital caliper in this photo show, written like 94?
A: 25.64
